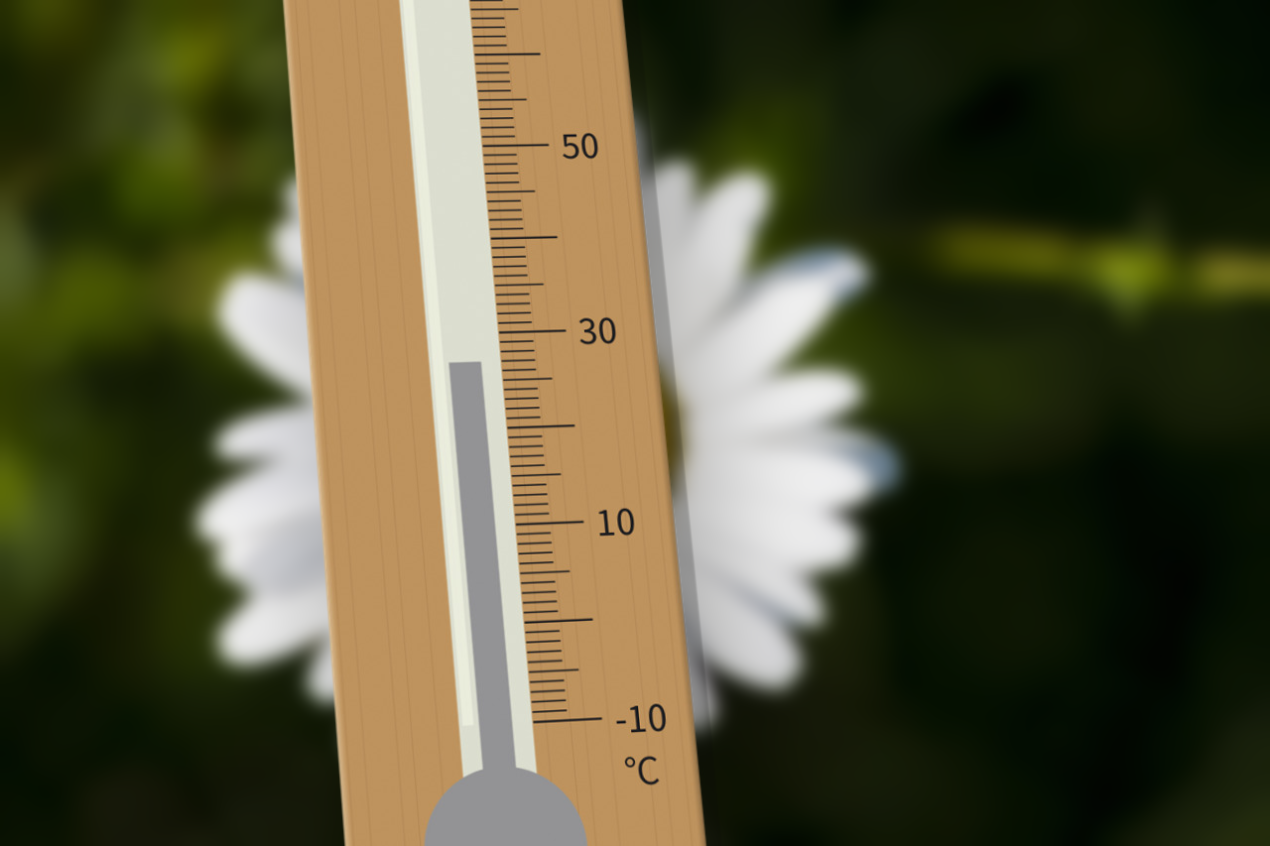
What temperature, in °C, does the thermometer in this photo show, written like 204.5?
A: 27
